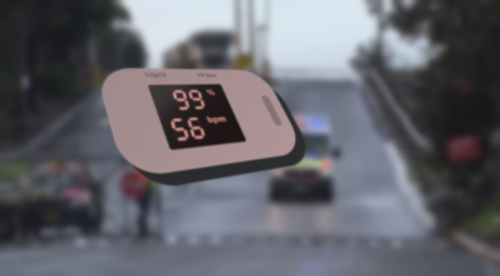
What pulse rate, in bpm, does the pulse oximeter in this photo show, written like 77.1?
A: 56
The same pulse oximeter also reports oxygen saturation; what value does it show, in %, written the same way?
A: 99
